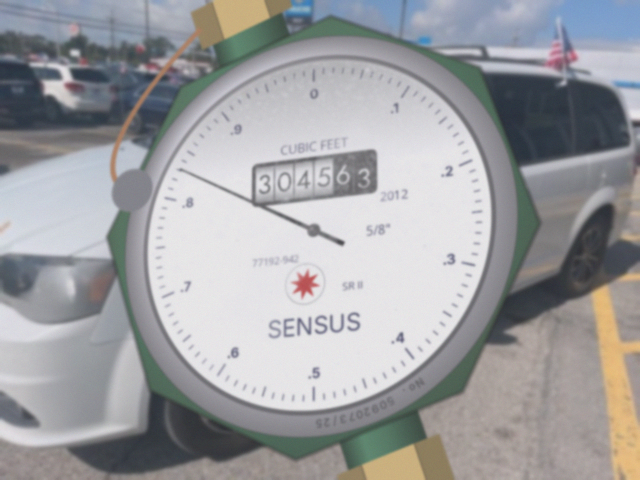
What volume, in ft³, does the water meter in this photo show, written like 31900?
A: 304562.83
